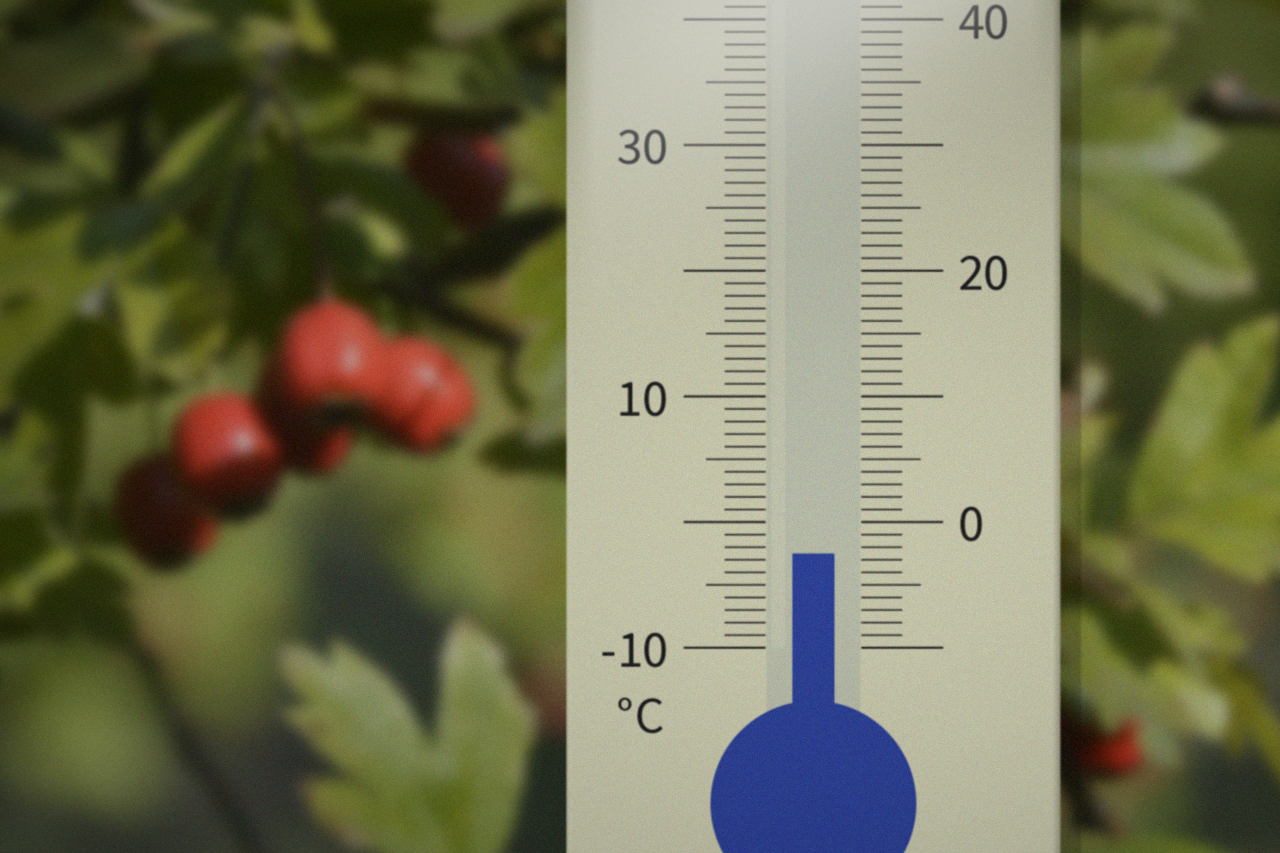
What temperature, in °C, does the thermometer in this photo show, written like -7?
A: -2.5
